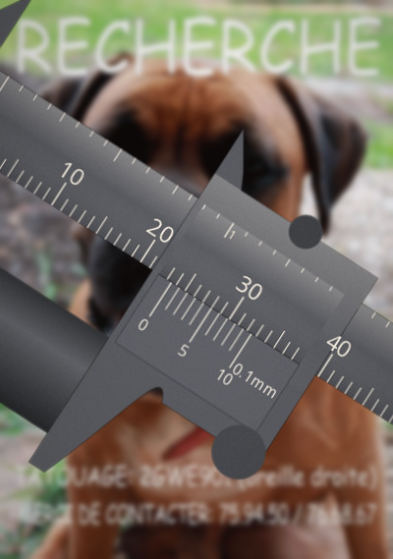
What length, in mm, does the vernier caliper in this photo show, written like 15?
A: 23.5
